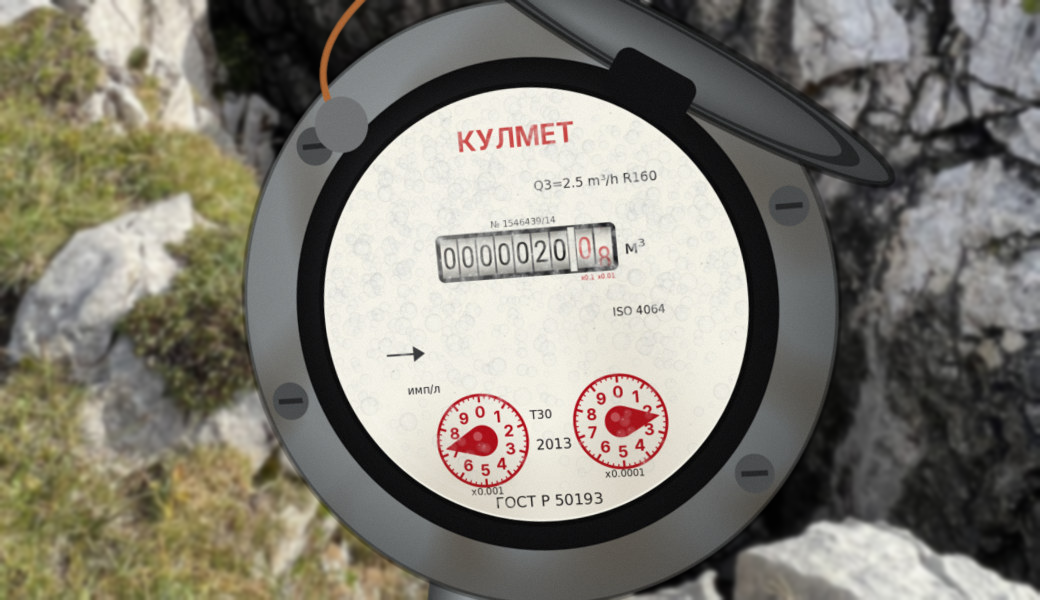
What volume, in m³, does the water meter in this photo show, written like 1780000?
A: 20.0772
